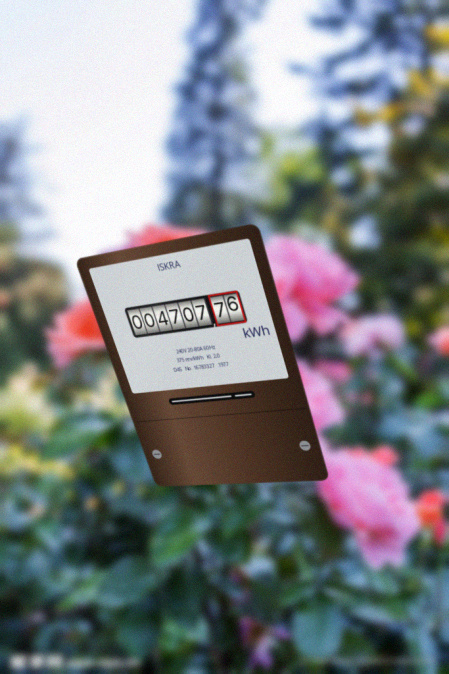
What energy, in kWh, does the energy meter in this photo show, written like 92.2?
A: 4707.76
